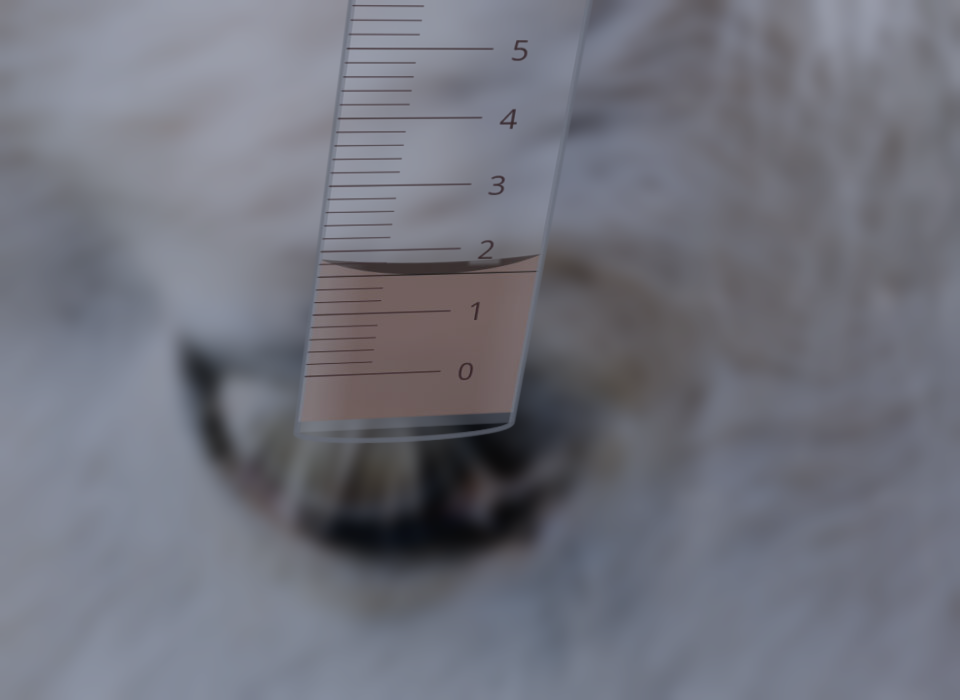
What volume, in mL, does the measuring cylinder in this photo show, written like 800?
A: 1.6
